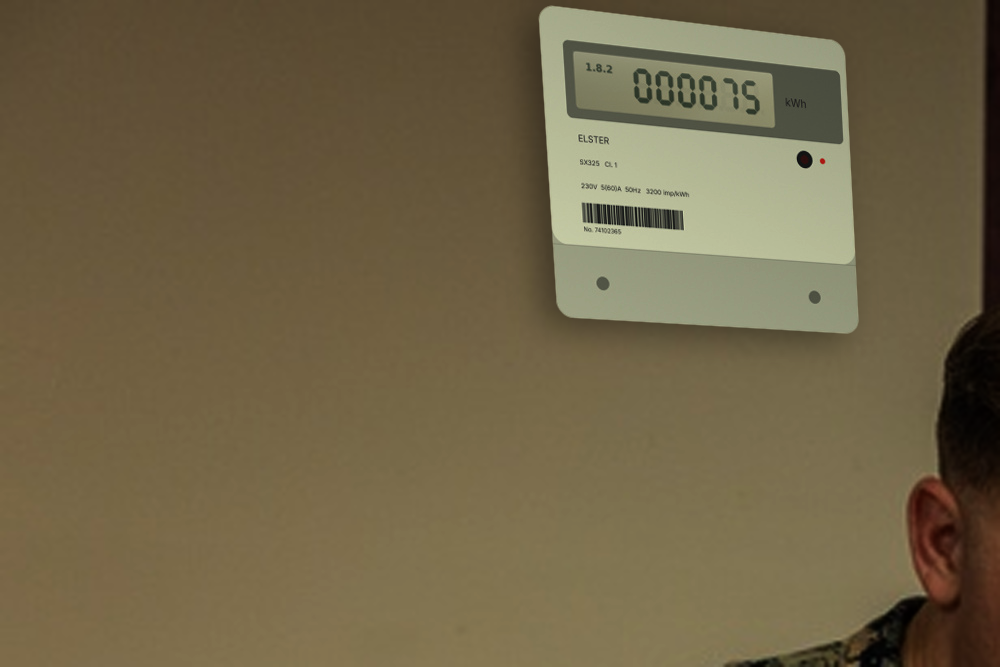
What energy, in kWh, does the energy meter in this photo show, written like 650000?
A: 75
